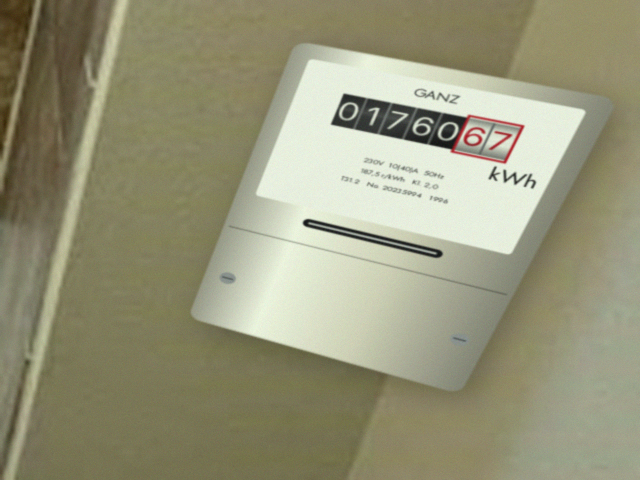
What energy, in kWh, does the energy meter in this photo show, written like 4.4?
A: 1760.67
